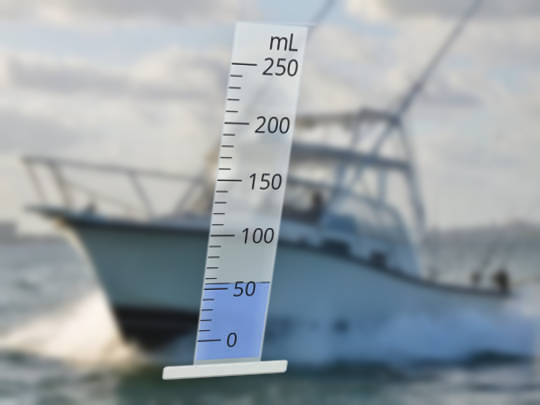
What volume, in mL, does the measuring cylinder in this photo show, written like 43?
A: 55
